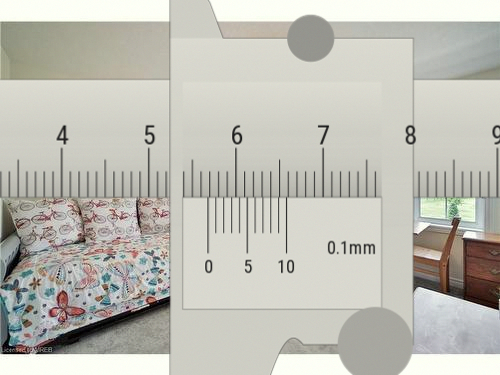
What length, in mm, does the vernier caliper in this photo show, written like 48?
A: 56.8
